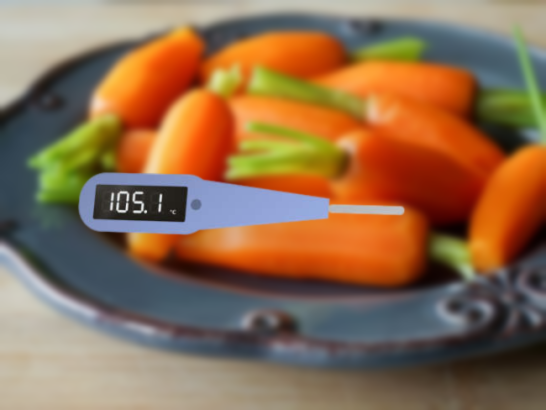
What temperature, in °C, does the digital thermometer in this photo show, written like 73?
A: 105.1
